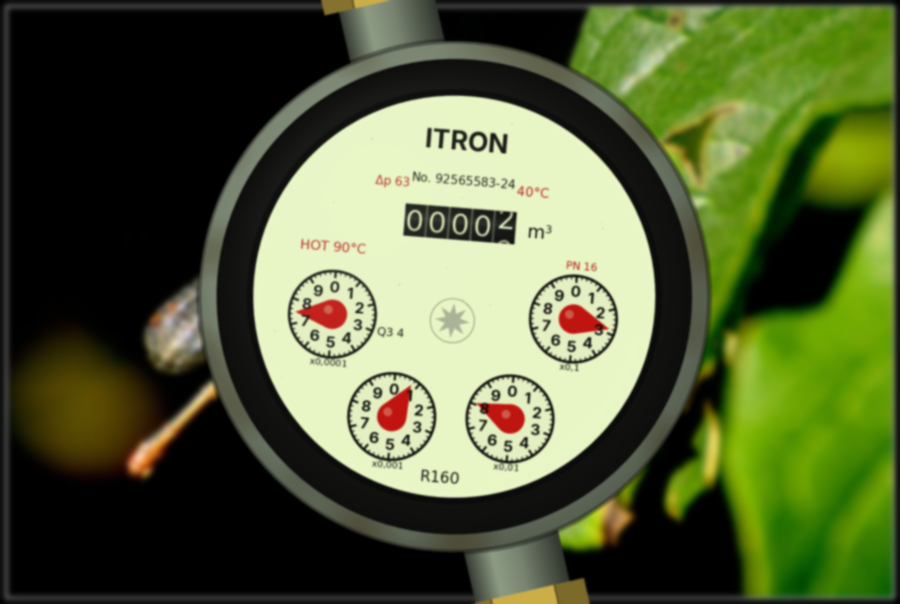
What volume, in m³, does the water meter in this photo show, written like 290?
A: 2.2807
